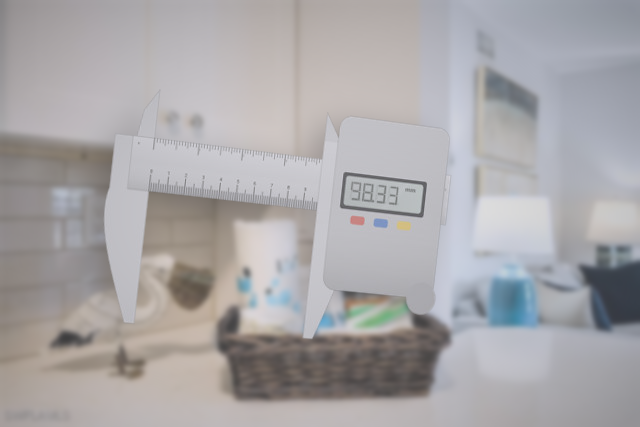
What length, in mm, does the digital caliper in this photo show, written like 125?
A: 98.33
